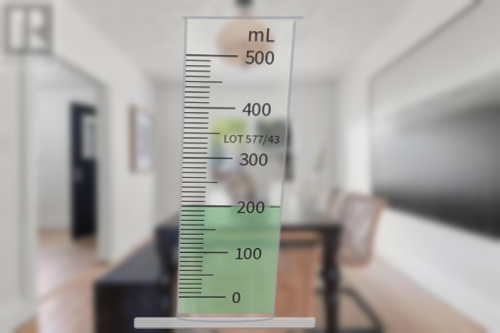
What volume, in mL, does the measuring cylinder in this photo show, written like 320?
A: 200
